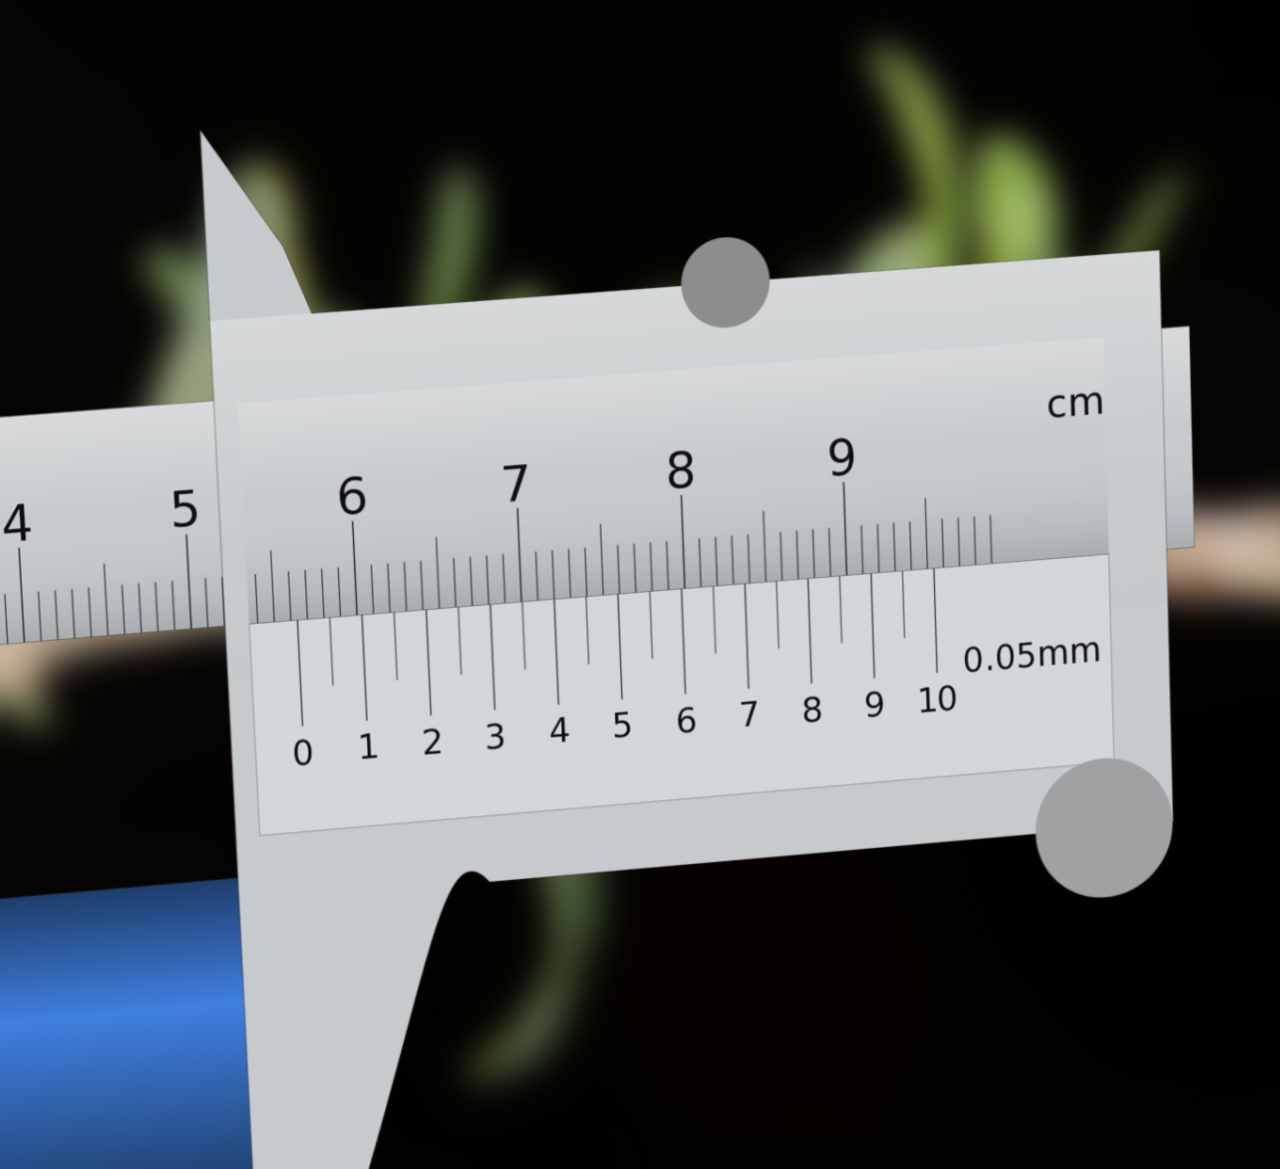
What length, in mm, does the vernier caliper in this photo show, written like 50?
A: 56.4
